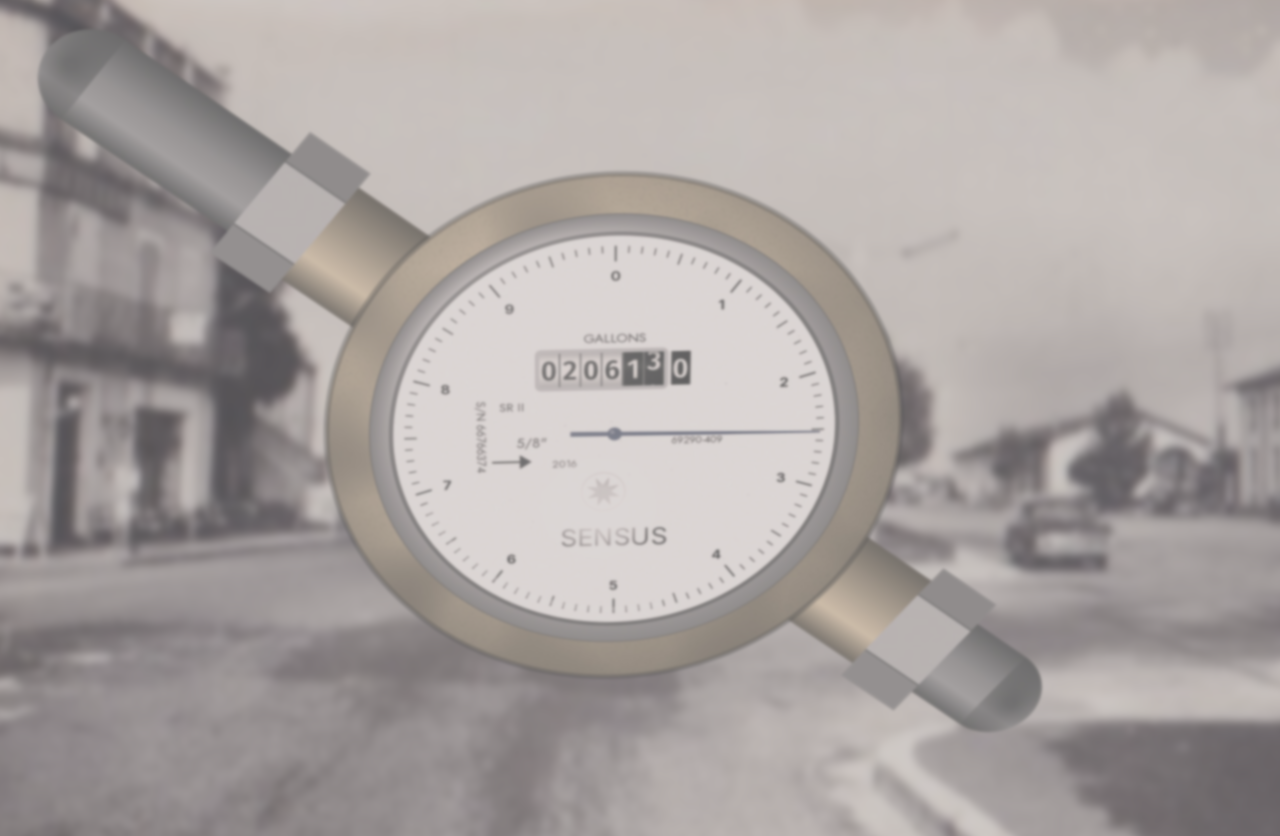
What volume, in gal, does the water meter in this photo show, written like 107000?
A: 206132.5
